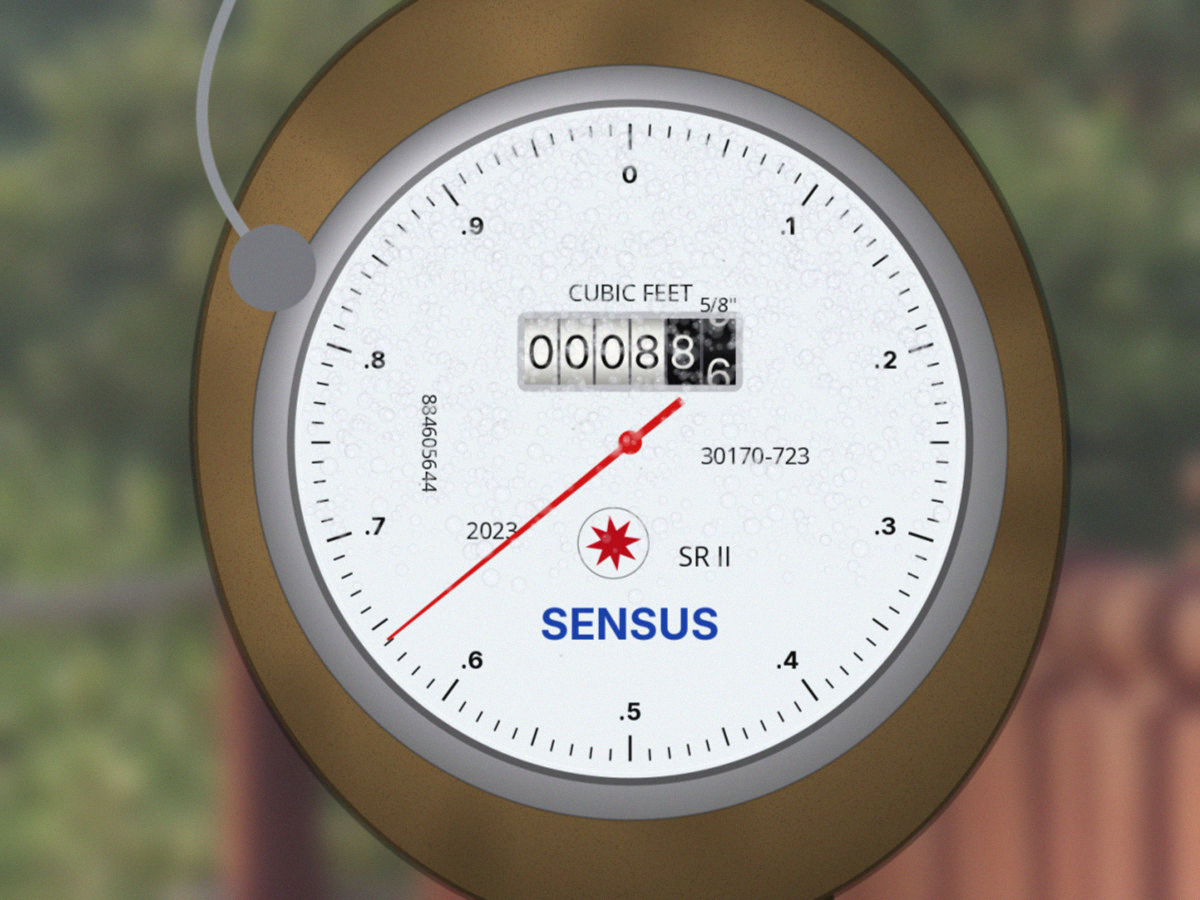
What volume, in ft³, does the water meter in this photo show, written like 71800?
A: 885.64
